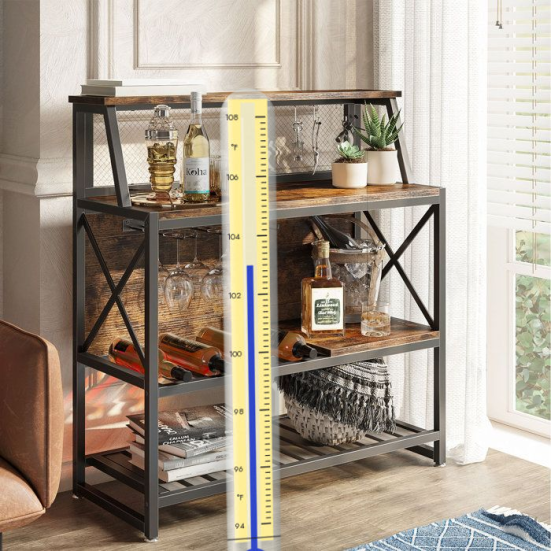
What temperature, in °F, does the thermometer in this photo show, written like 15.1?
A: 103
